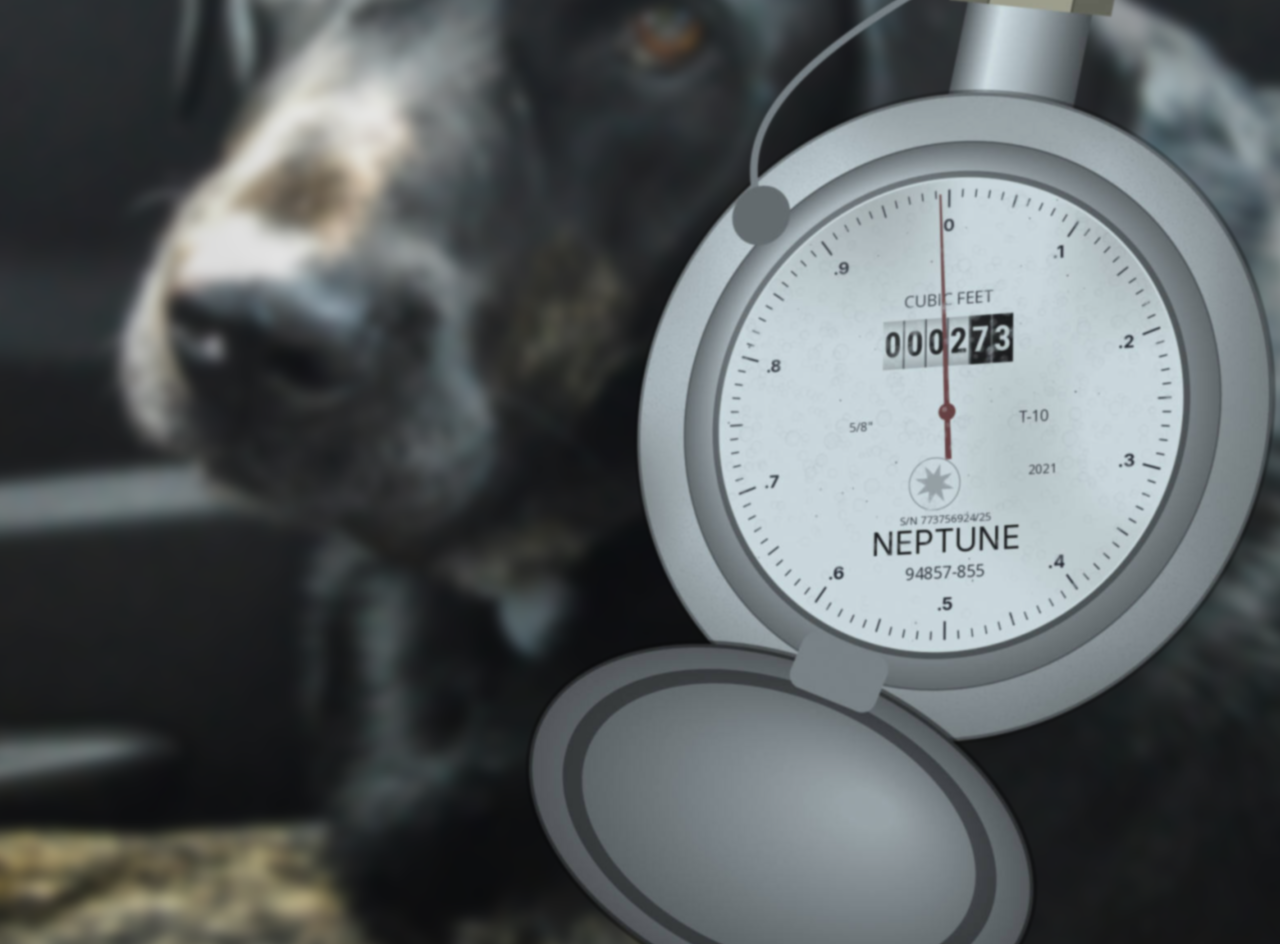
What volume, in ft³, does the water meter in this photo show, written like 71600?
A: 272.99
